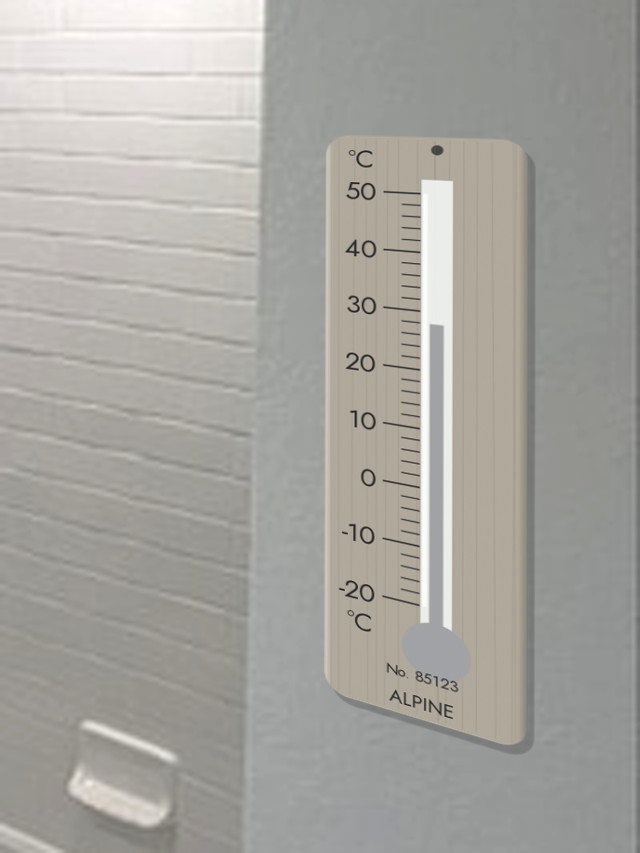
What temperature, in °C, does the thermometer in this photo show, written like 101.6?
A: 28
